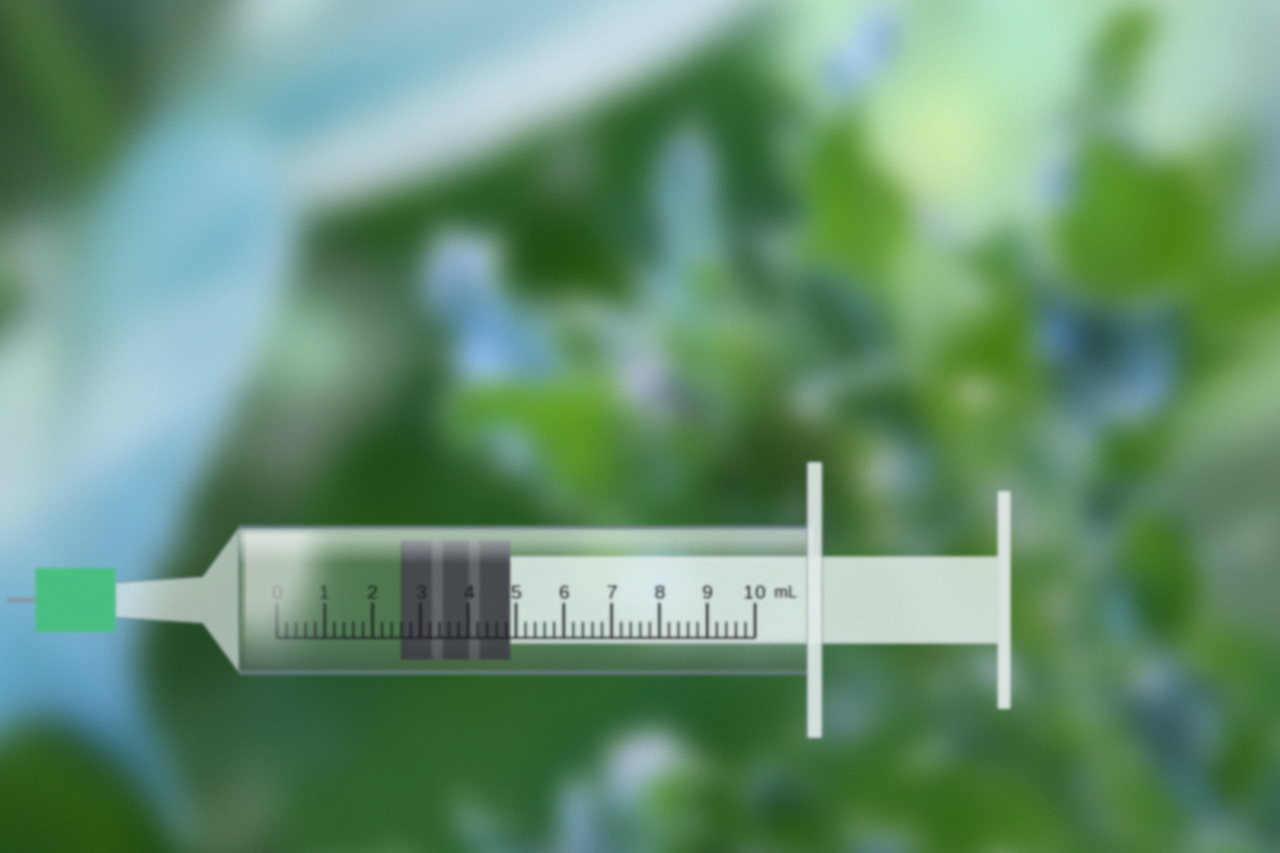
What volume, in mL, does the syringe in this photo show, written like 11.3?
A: 2.6
